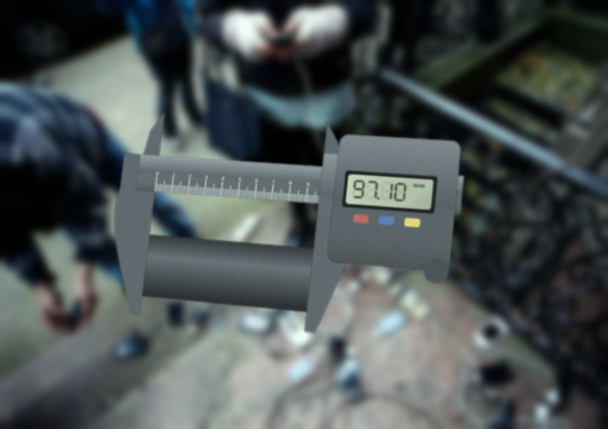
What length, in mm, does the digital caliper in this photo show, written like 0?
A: 97.10
